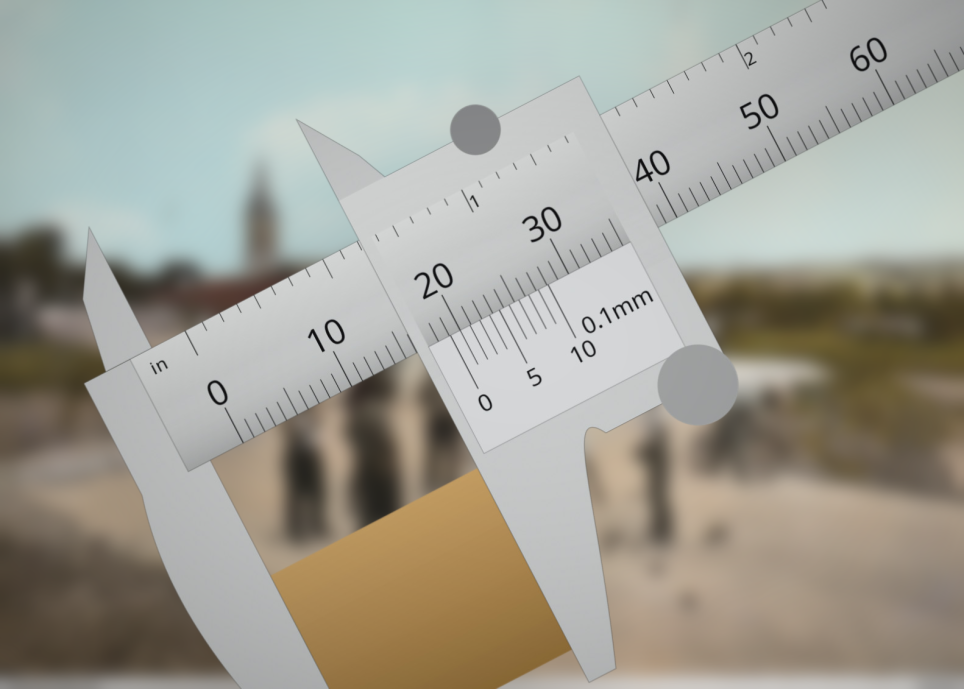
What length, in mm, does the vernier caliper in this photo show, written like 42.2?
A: 19.1
